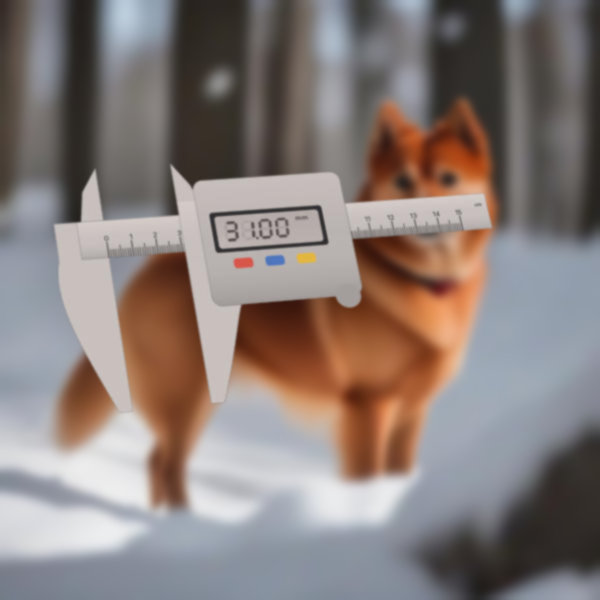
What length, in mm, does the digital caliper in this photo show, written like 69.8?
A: 31.00
